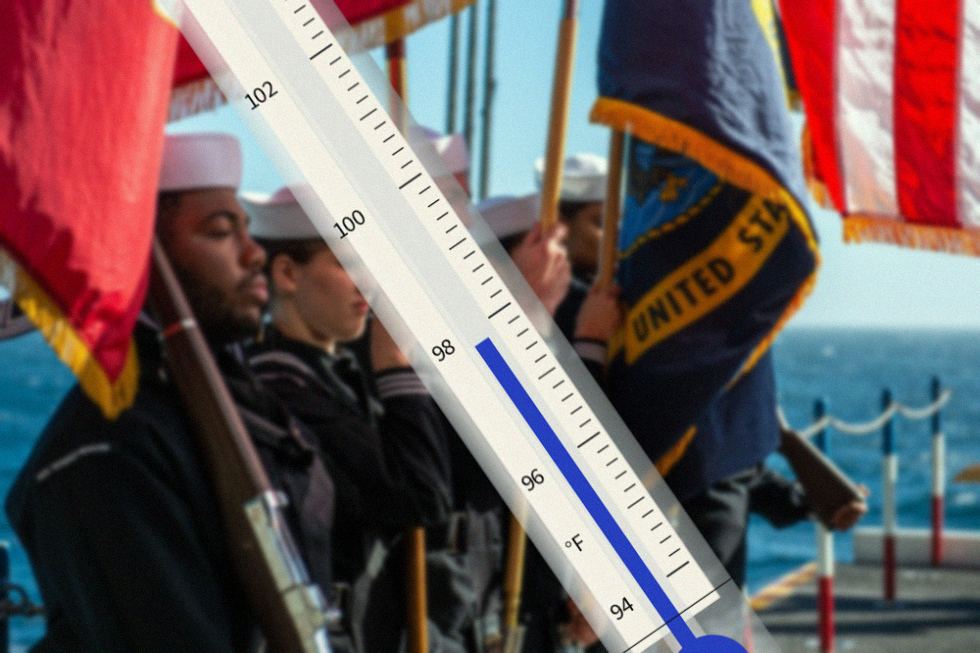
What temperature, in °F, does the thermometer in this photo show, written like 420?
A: 97.8
